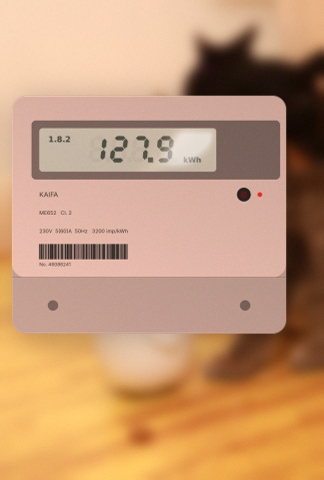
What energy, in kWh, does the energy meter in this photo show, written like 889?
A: 127.9
